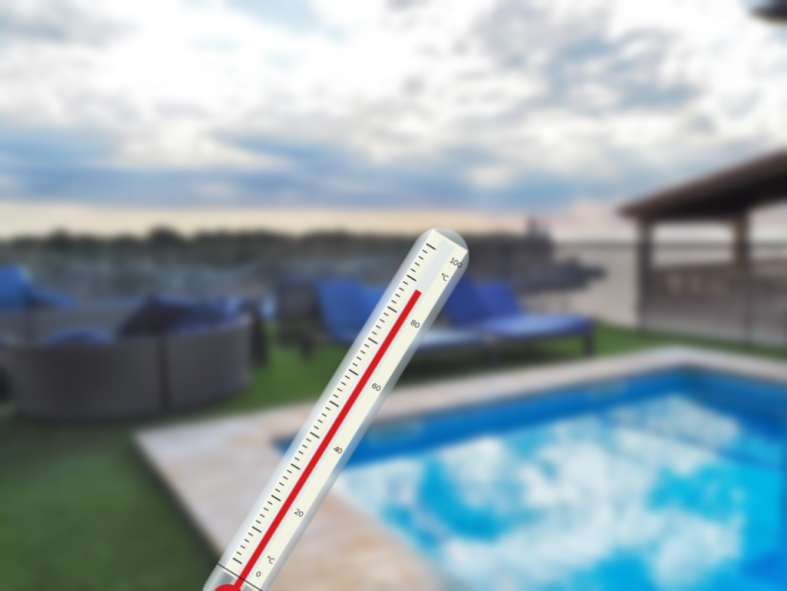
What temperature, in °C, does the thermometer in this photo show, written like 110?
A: 88
